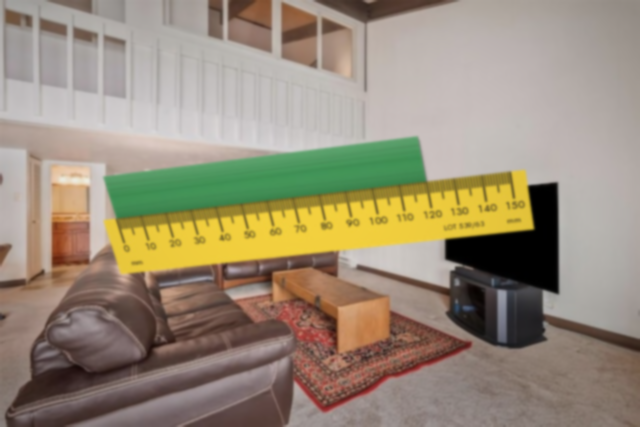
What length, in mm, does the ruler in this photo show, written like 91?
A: 120
